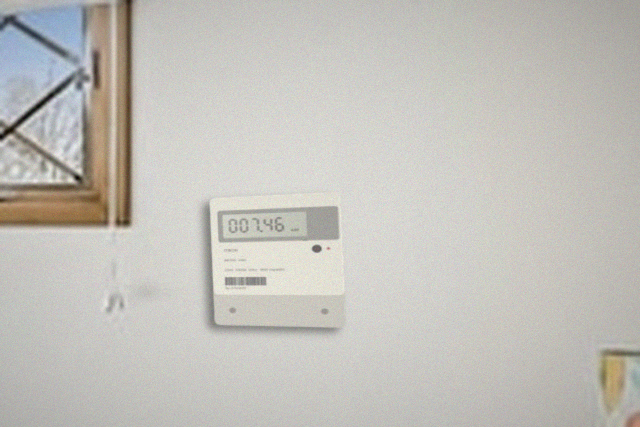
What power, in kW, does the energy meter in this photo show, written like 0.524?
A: 7.46
